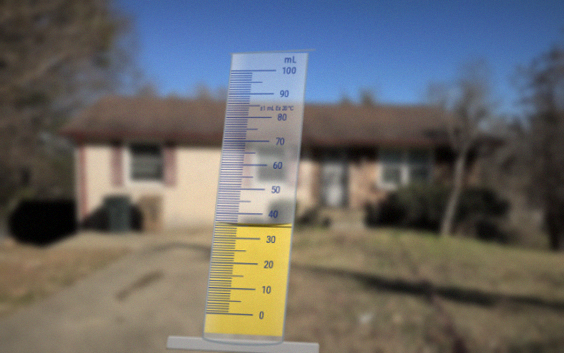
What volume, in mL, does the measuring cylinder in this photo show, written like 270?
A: 35
